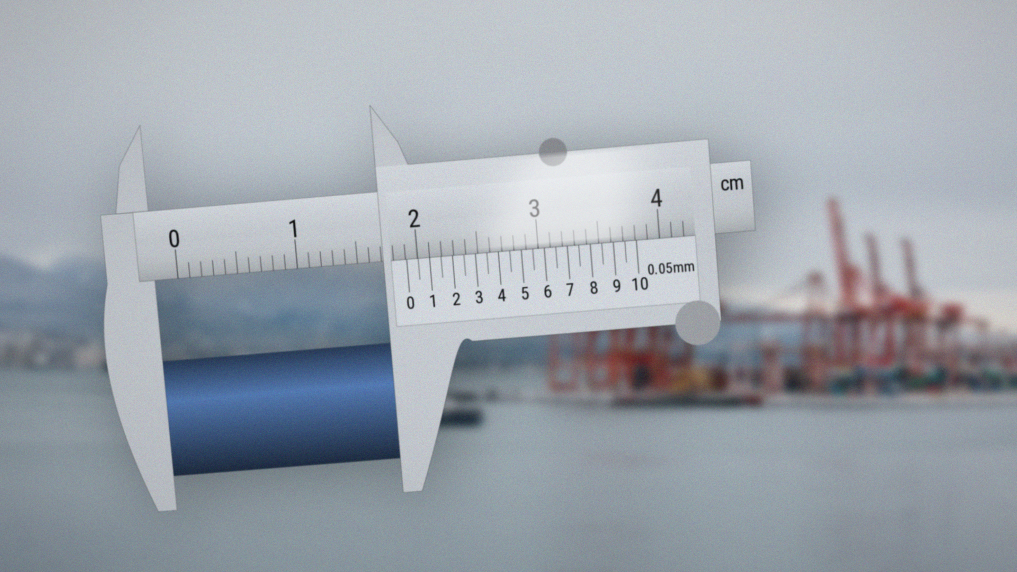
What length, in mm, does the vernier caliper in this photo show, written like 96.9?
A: 19.1
